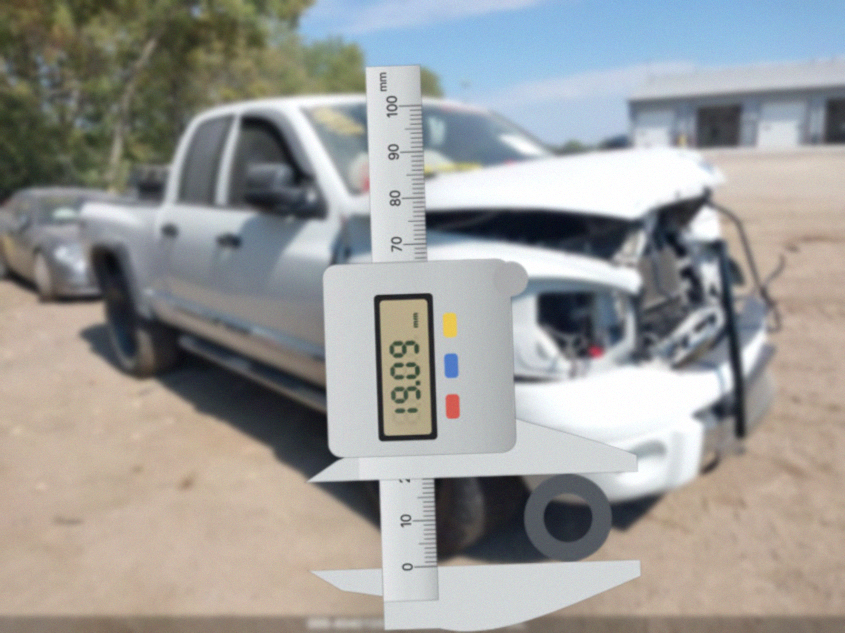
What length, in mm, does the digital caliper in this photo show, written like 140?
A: 19.09
